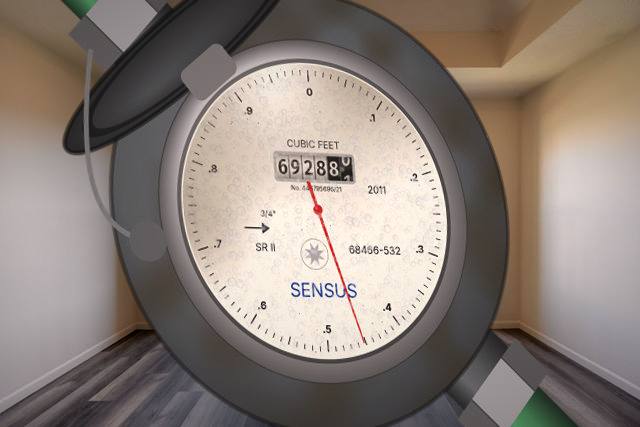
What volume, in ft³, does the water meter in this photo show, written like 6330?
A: 692880.45
